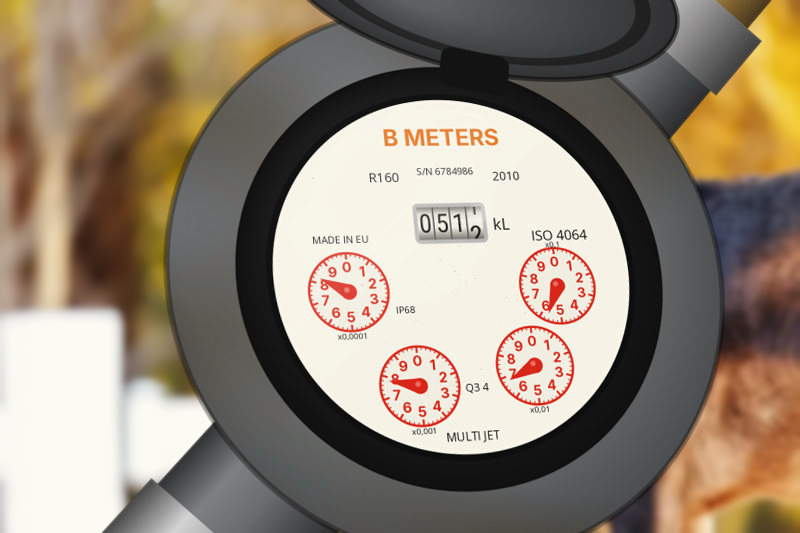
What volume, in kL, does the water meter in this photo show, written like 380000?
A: 511.5678
